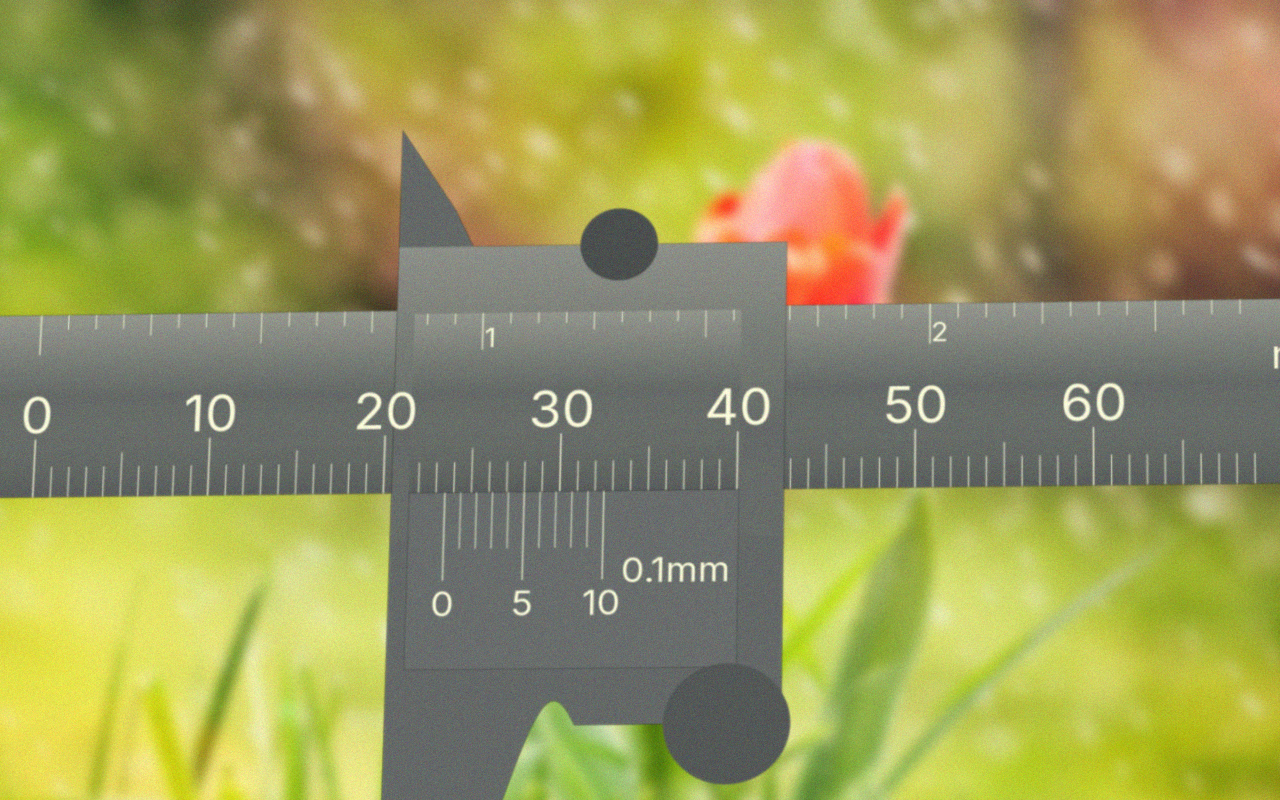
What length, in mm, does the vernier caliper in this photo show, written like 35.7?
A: 23.5
